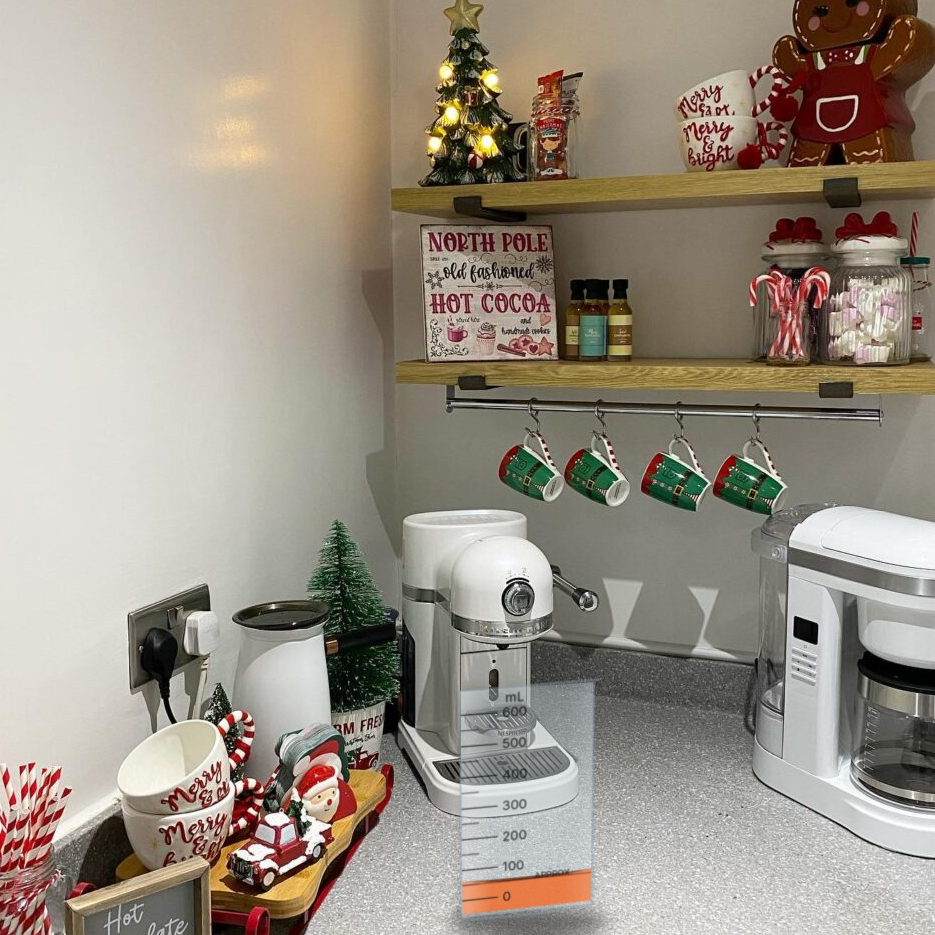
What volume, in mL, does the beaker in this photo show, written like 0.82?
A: 50
